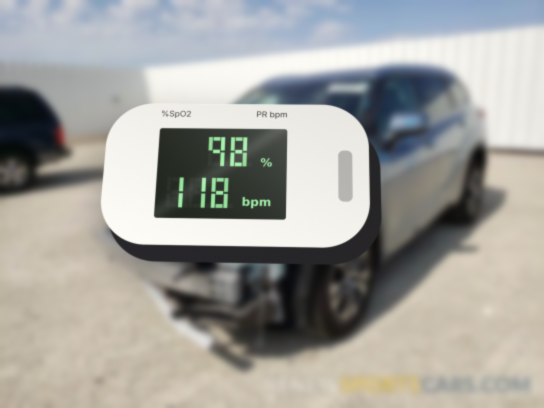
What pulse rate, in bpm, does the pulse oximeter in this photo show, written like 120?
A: 118
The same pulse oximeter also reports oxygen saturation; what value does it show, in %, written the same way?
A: 98
